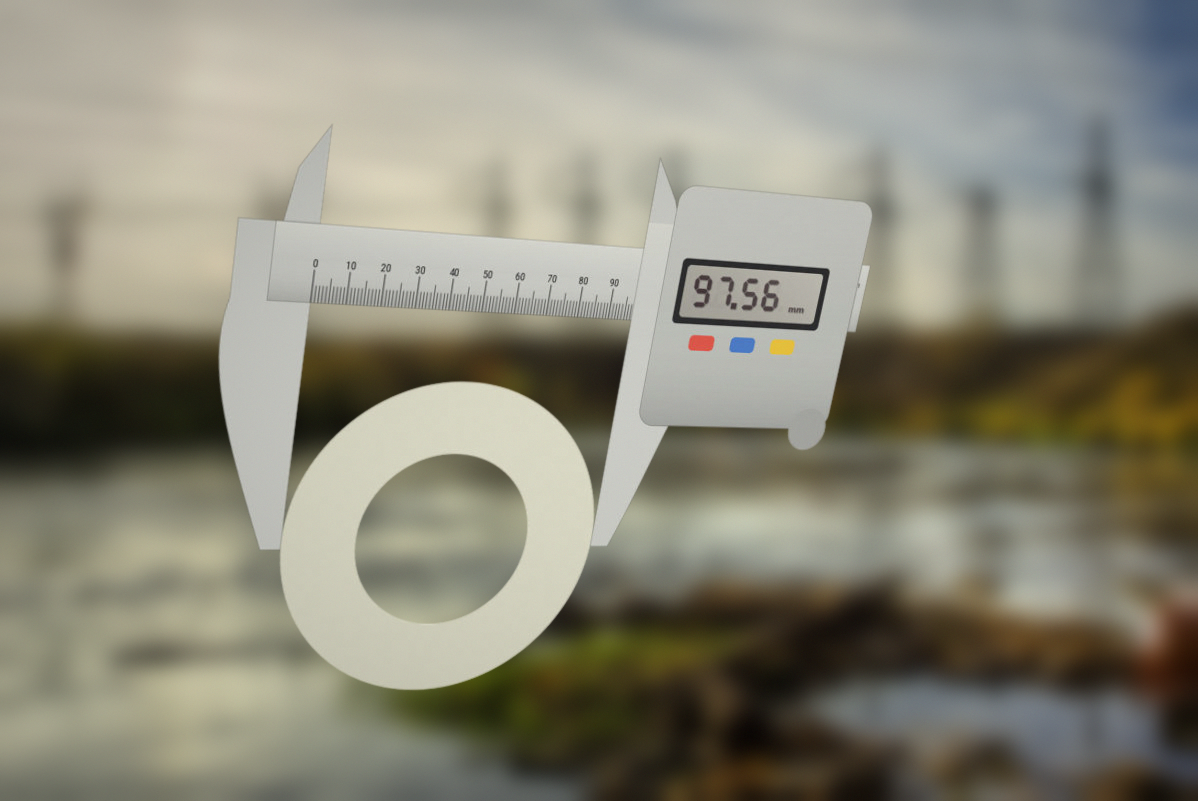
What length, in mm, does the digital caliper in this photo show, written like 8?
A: 97.56
